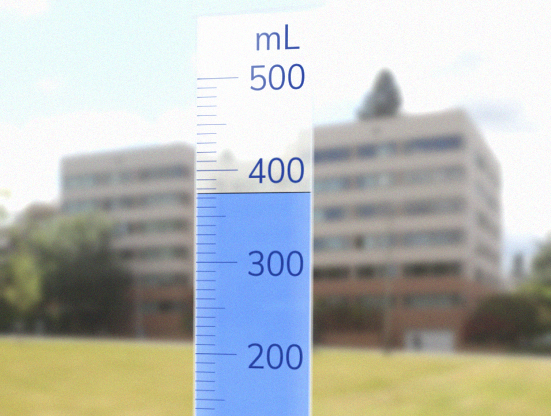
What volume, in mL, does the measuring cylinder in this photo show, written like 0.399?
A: 375
